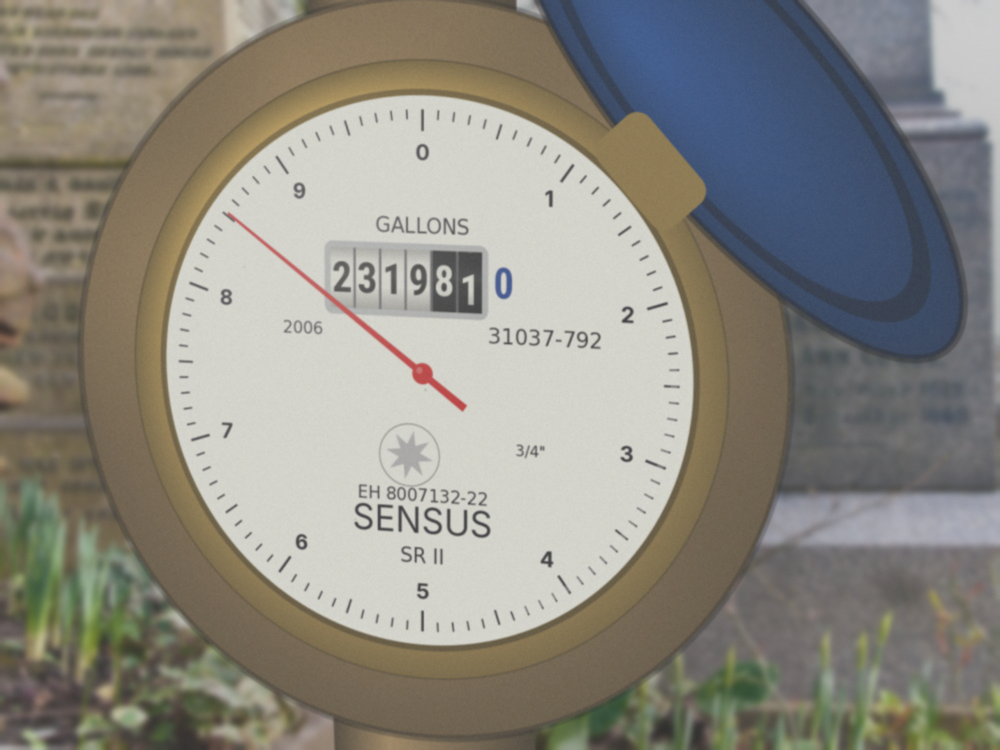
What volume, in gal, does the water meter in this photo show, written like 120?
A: 2319808.5
